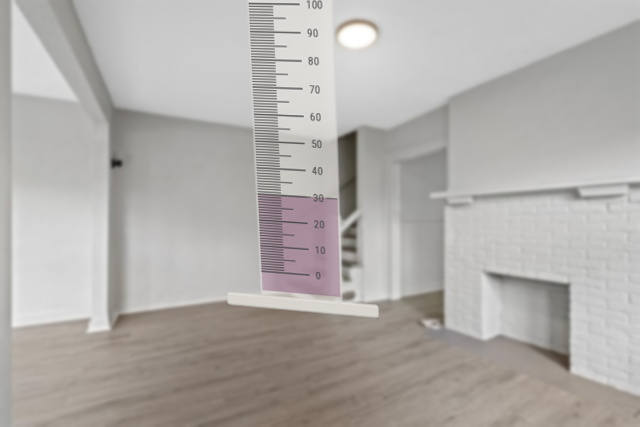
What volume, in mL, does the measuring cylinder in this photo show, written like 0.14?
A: 30
